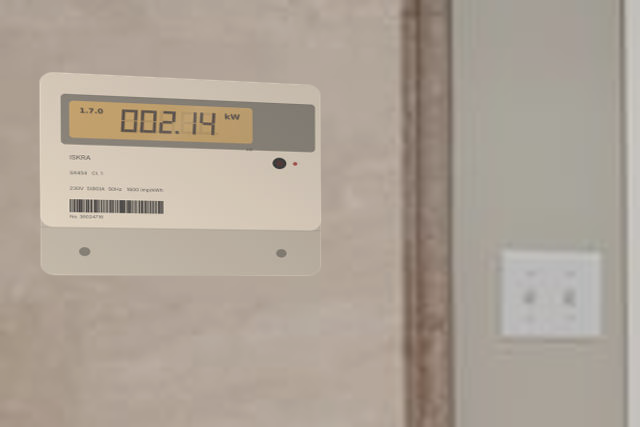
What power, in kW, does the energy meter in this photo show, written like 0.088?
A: 2.14
